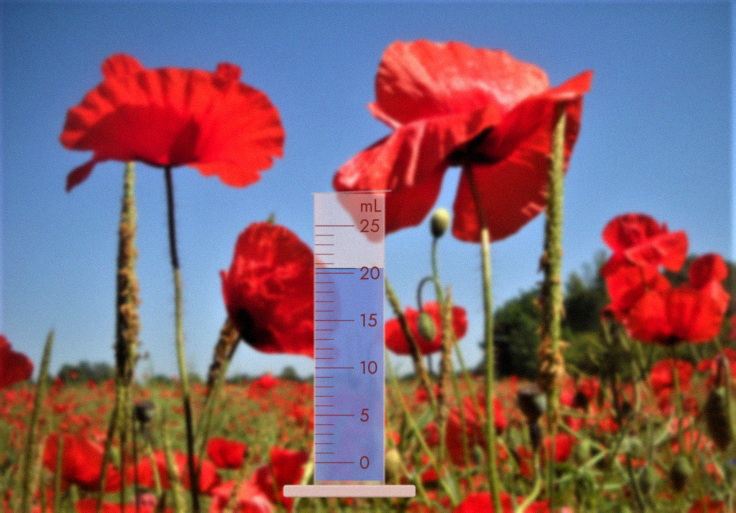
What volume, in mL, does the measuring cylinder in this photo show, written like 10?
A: 20.5
